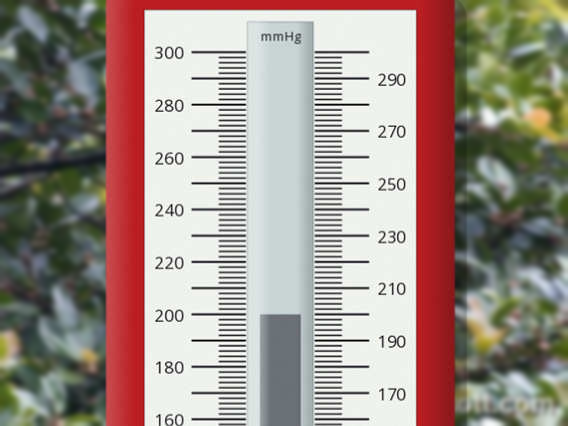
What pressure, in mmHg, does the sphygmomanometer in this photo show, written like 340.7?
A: 200
